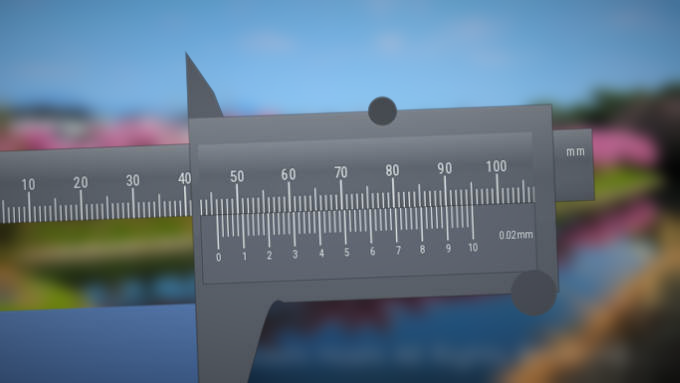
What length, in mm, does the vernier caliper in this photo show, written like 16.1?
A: 46.0
